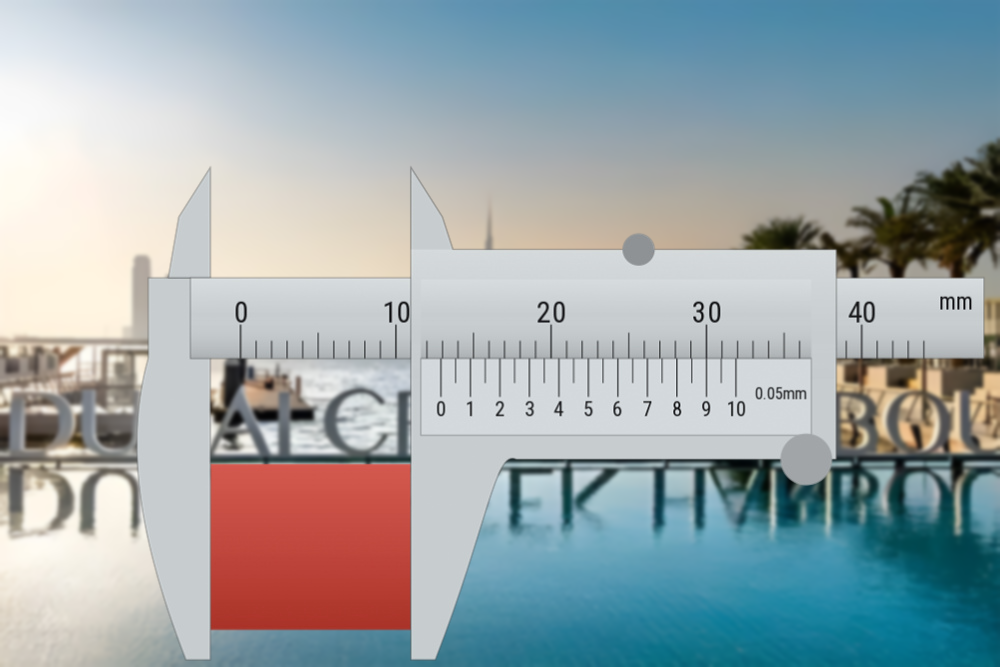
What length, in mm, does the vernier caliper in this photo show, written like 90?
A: 12.9
